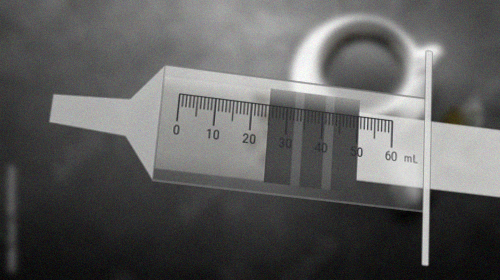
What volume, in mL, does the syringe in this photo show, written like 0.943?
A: 25
